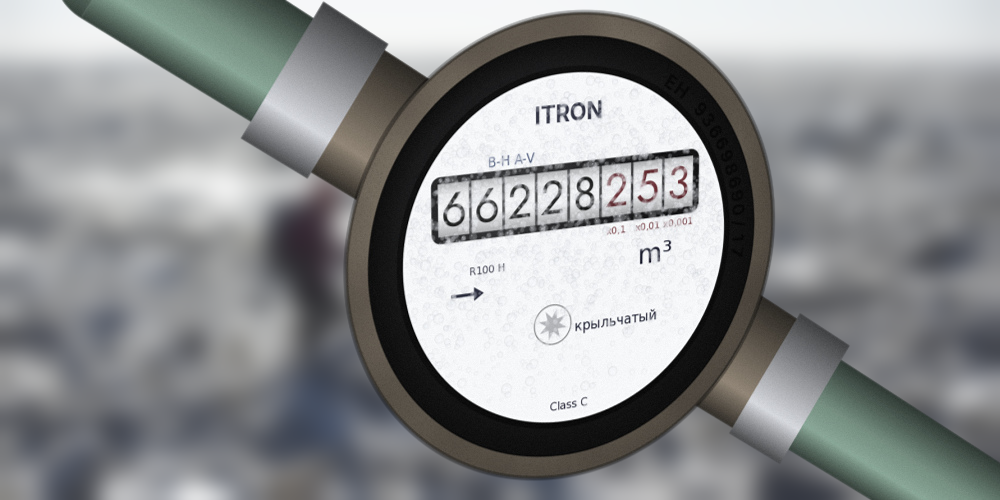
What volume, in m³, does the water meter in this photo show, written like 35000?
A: 66228.253
